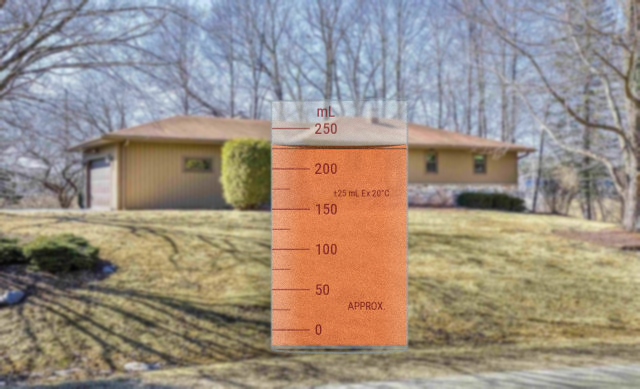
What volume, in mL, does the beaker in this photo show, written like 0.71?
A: 225
